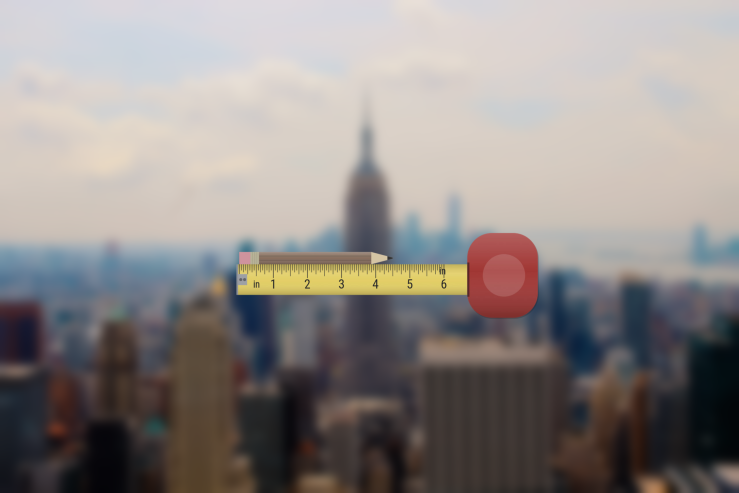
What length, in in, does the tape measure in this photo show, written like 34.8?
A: 4.5
